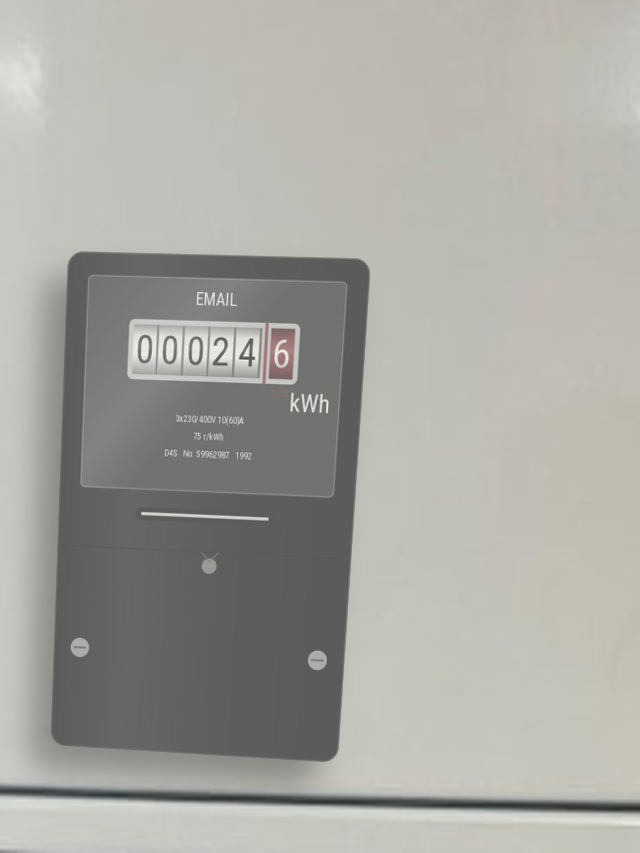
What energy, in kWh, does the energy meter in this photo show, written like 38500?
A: 24.6
